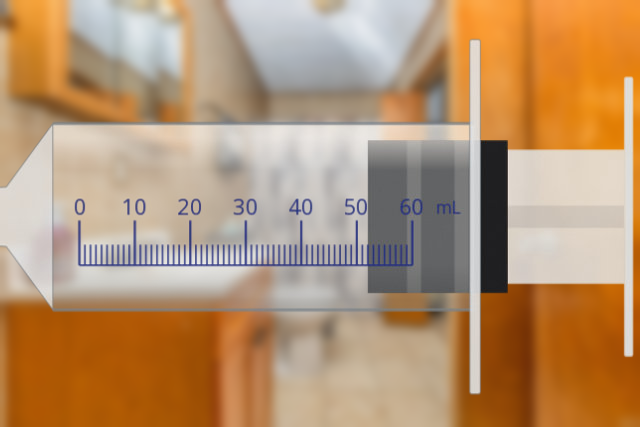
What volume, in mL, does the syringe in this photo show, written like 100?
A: 52
